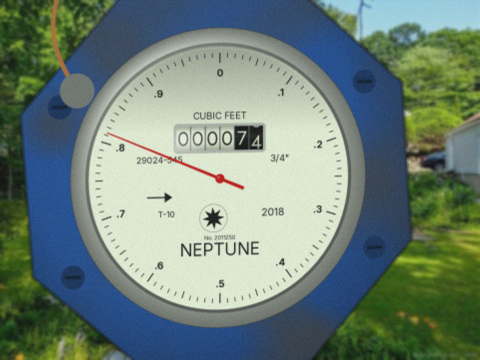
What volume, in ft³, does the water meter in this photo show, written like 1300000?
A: 73.81
